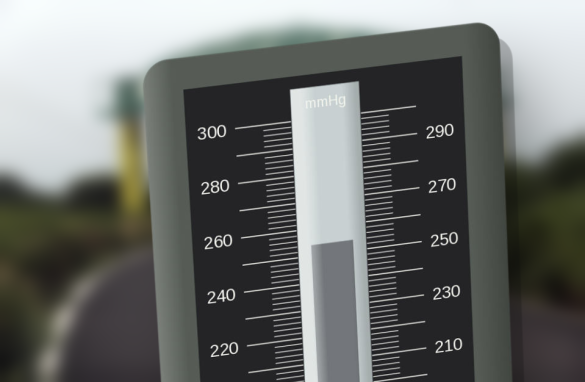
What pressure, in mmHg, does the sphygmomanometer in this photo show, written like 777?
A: 254
